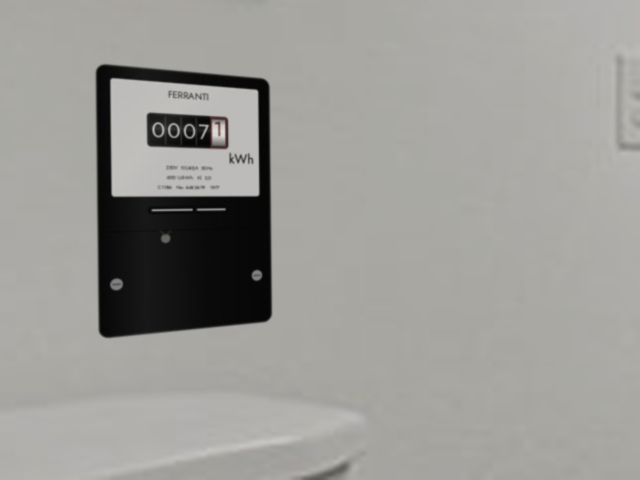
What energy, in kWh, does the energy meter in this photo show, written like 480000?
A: 7.1
